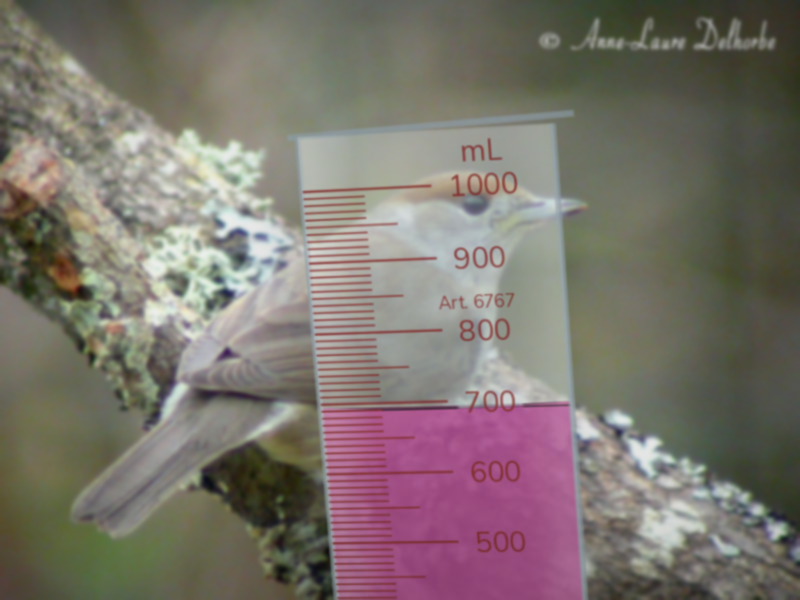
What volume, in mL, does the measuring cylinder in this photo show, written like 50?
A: 690
